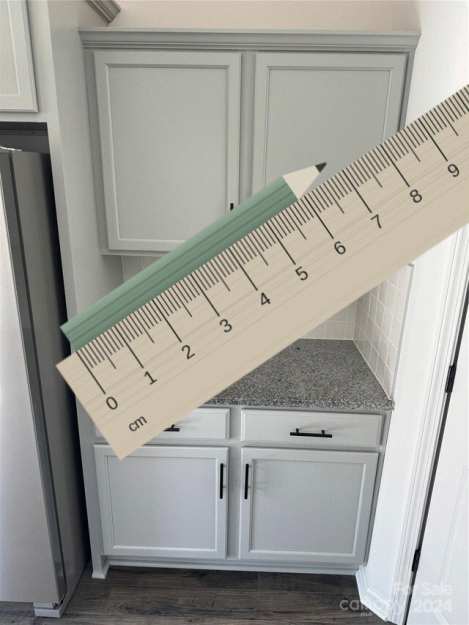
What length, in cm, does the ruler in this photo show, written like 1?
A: 6.8
